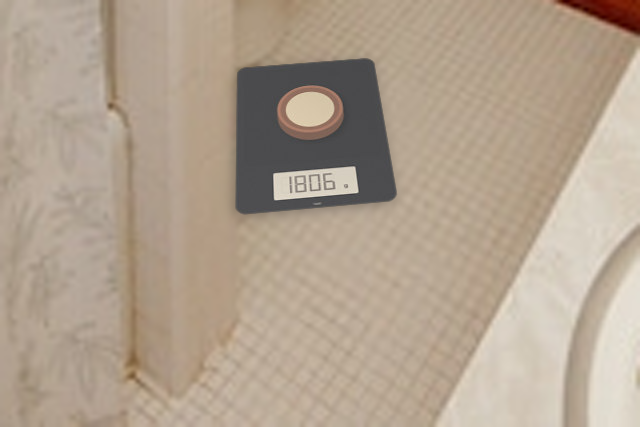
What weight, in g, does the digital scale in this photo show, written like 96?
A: 1806
